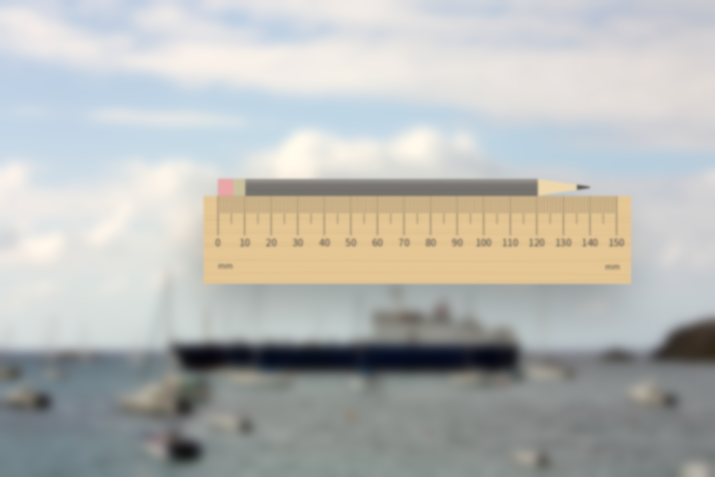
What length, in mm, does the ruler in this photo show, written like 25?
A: 140
